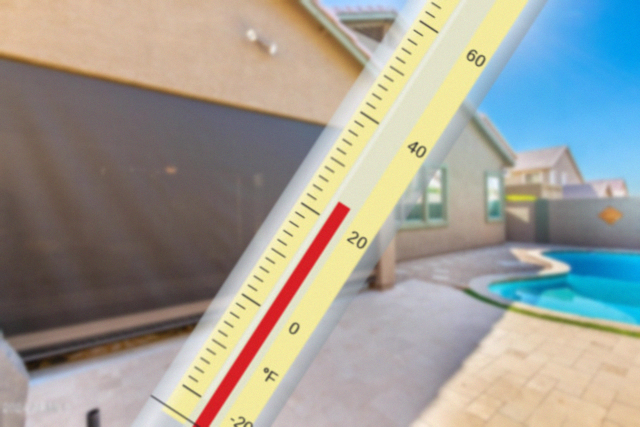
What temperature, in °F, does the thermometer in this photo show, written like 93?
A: 24
